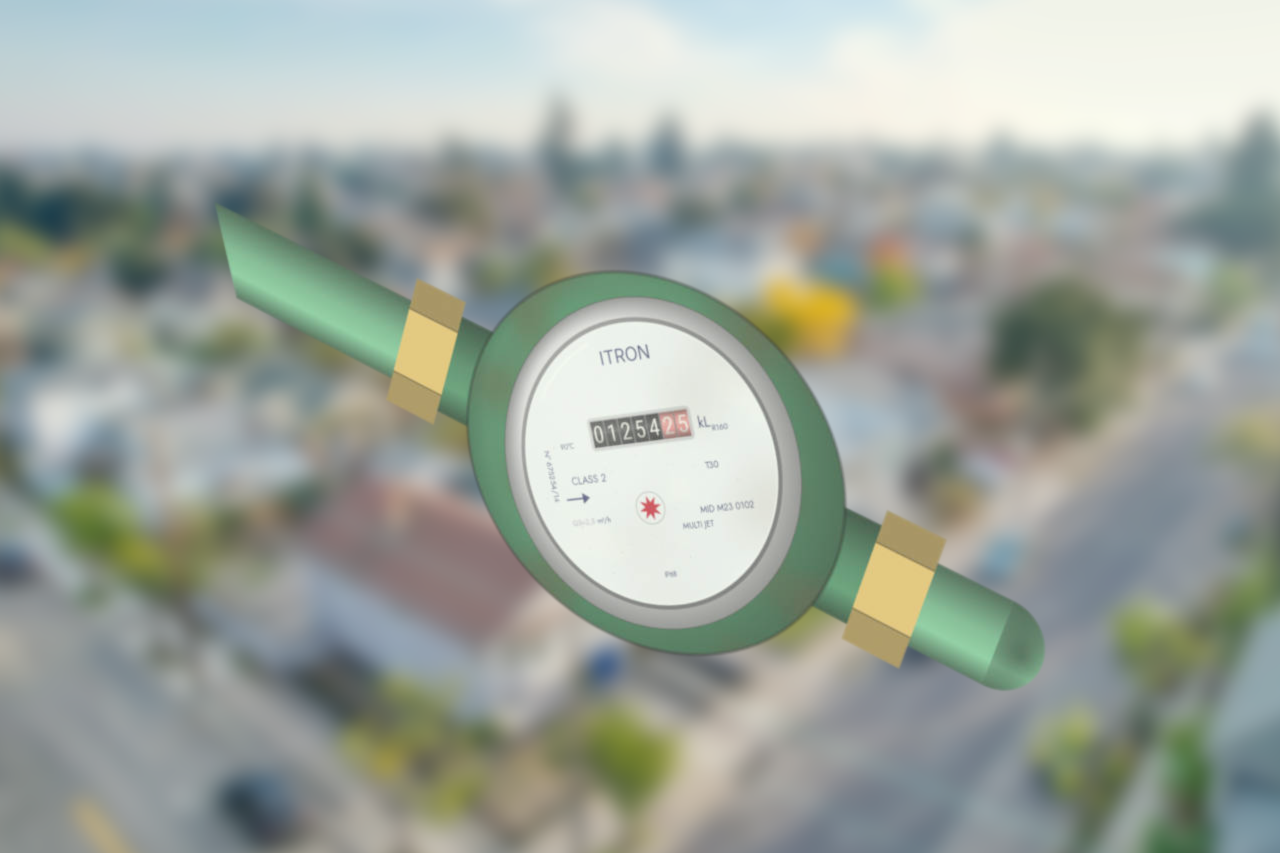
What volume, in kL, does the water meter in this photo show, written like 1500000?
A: 1254.25
